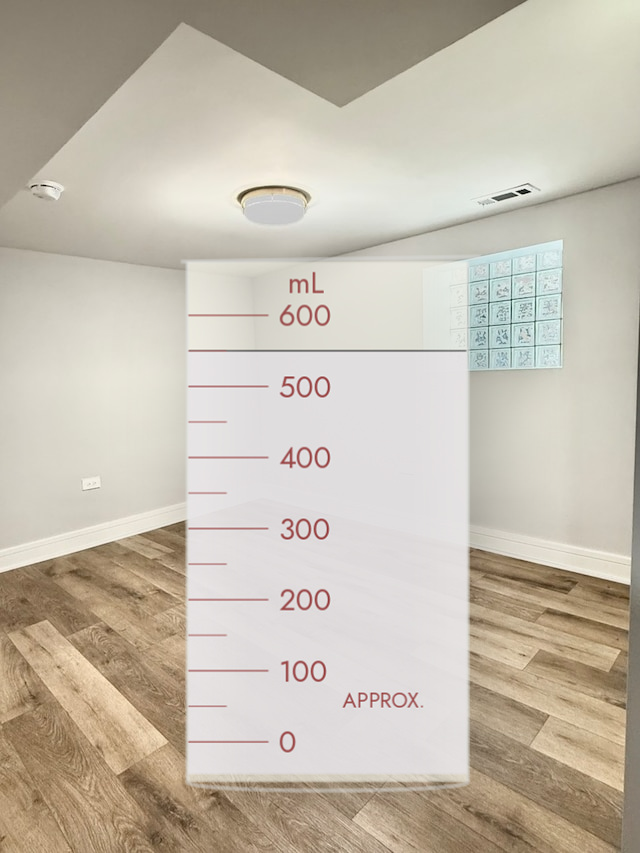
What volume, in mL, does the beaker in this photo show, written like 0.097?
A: 550
